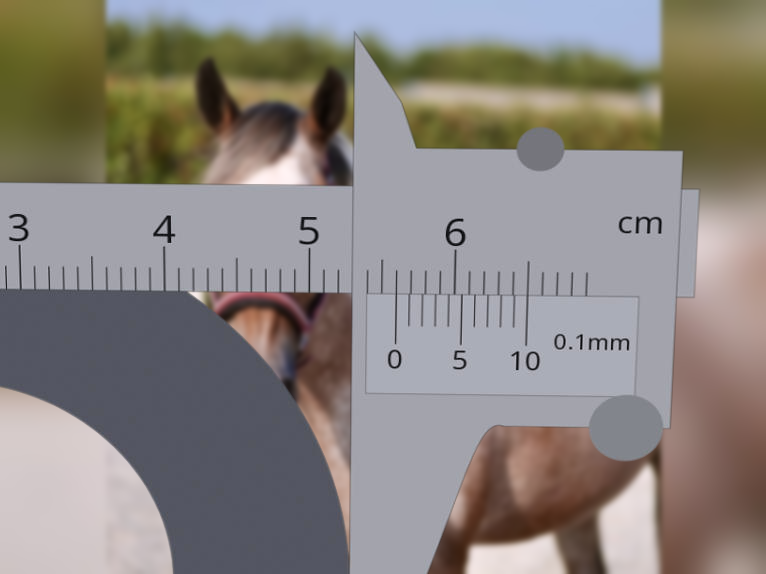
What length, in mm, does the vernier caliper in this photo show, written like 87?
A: 56.0
